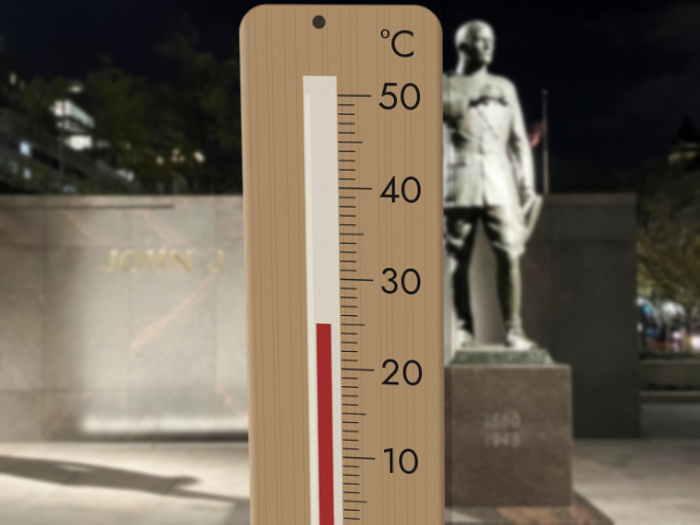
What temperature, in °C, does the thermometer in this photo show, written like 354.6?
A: 25
